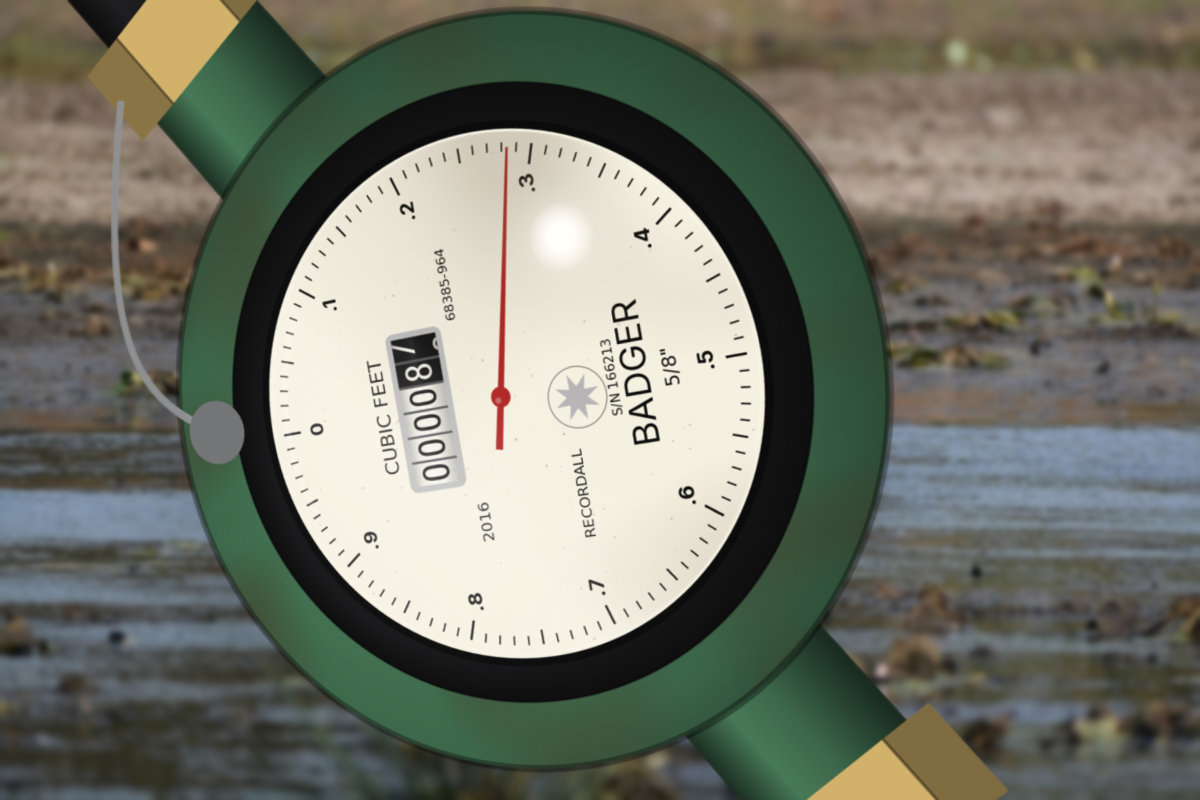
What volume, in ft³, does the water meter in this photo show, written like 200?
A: 87.28
